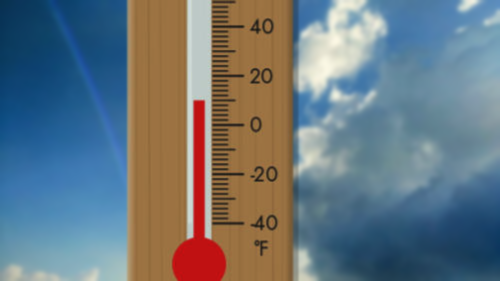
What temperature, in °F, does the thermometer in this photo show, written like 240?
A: 10
